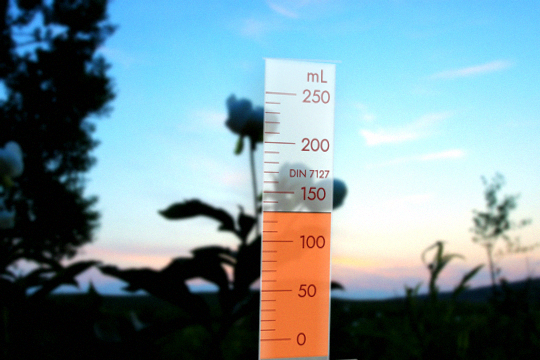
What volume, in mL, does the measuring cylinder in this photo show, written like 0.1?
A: 130
